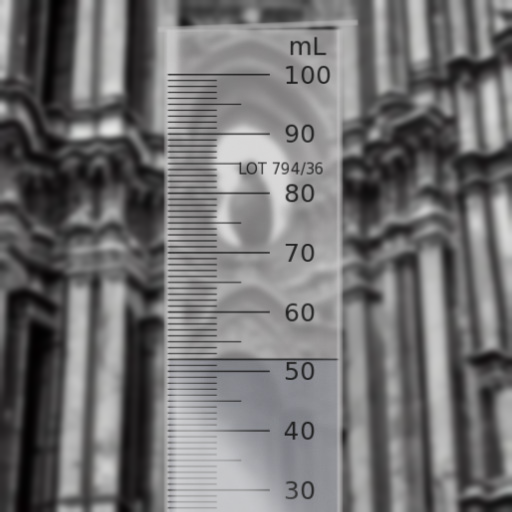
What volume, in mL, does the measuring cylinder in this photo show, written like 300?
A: 52
